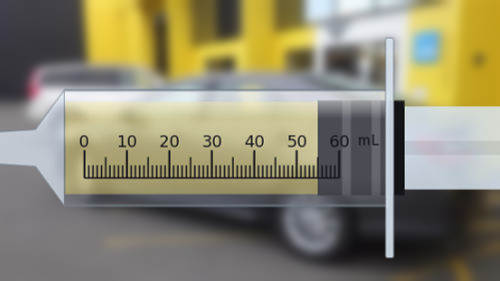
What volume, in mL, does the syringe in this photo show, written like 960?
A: 55
